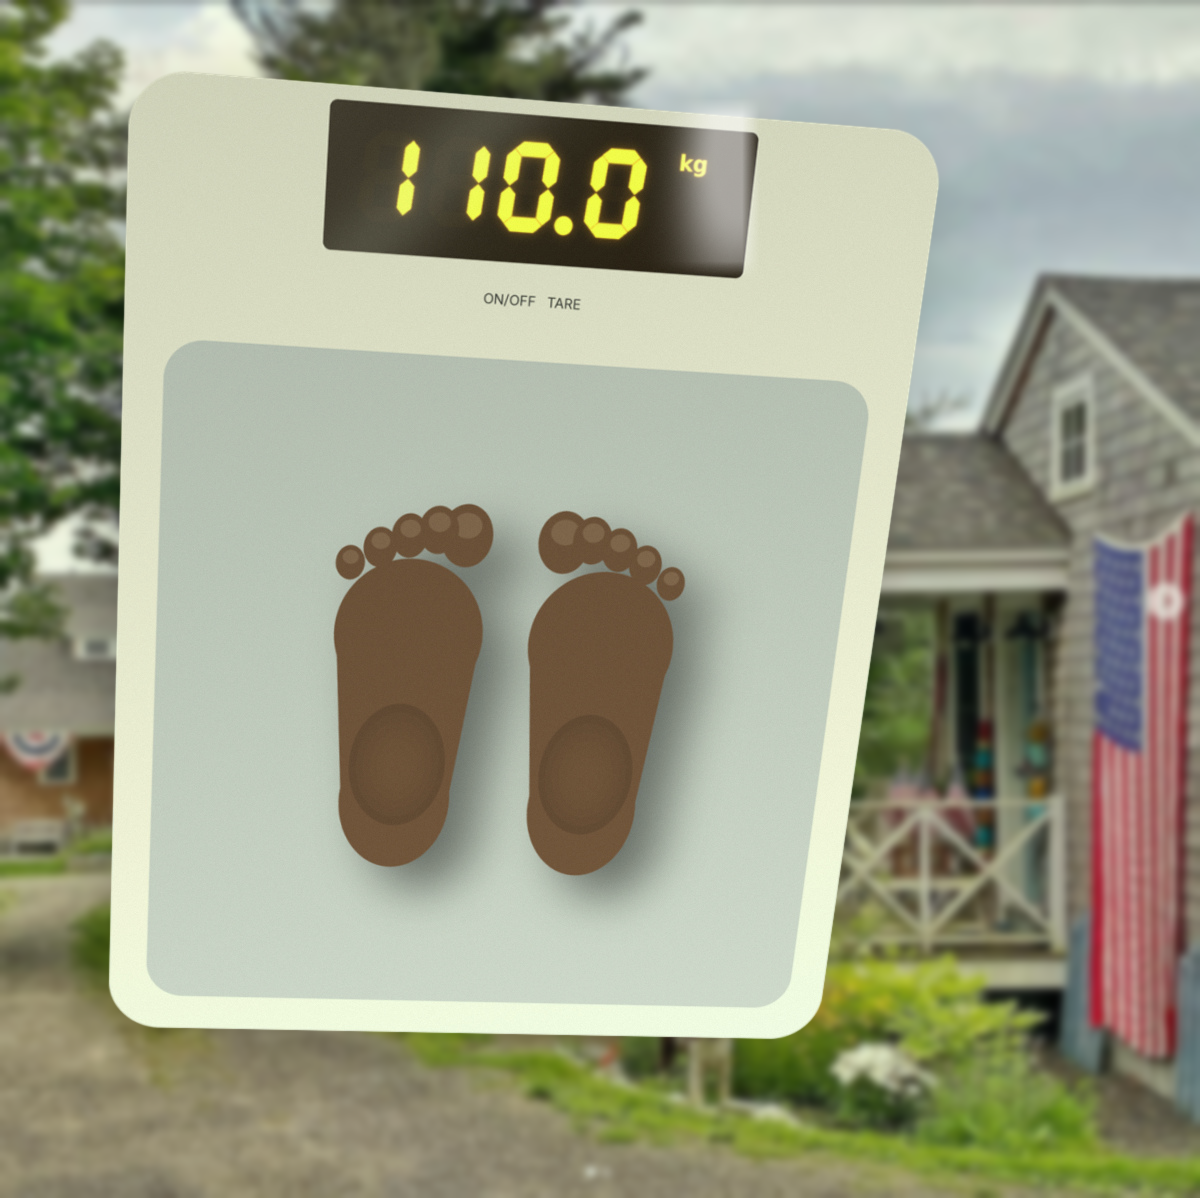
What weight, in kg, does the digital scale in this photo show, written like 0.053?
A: 110.0
